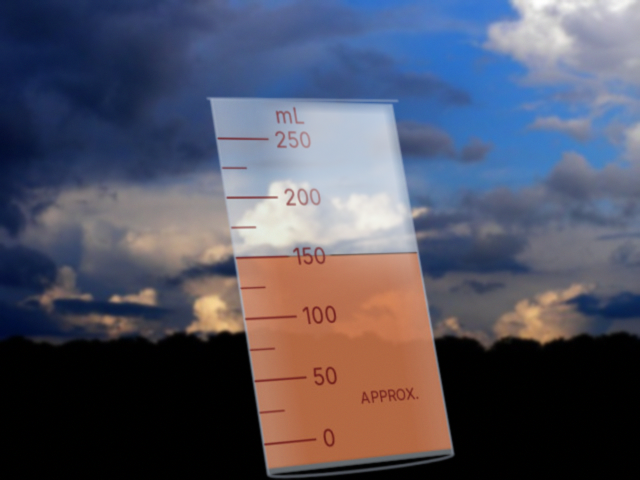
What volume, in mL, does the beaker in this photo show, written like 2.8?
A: 150
